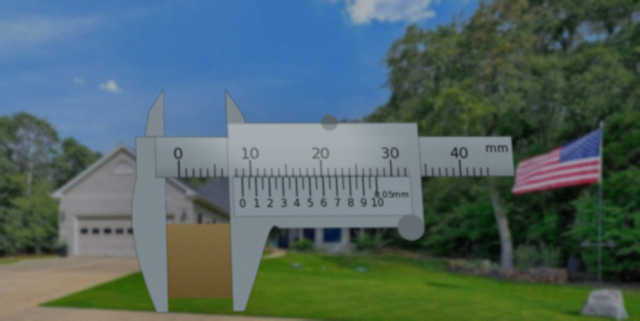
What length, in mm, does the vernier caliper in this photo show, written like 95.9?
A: 8.8
